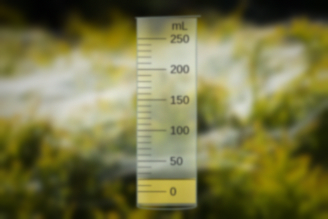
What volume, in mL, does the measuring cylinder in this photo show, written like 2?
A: 20
